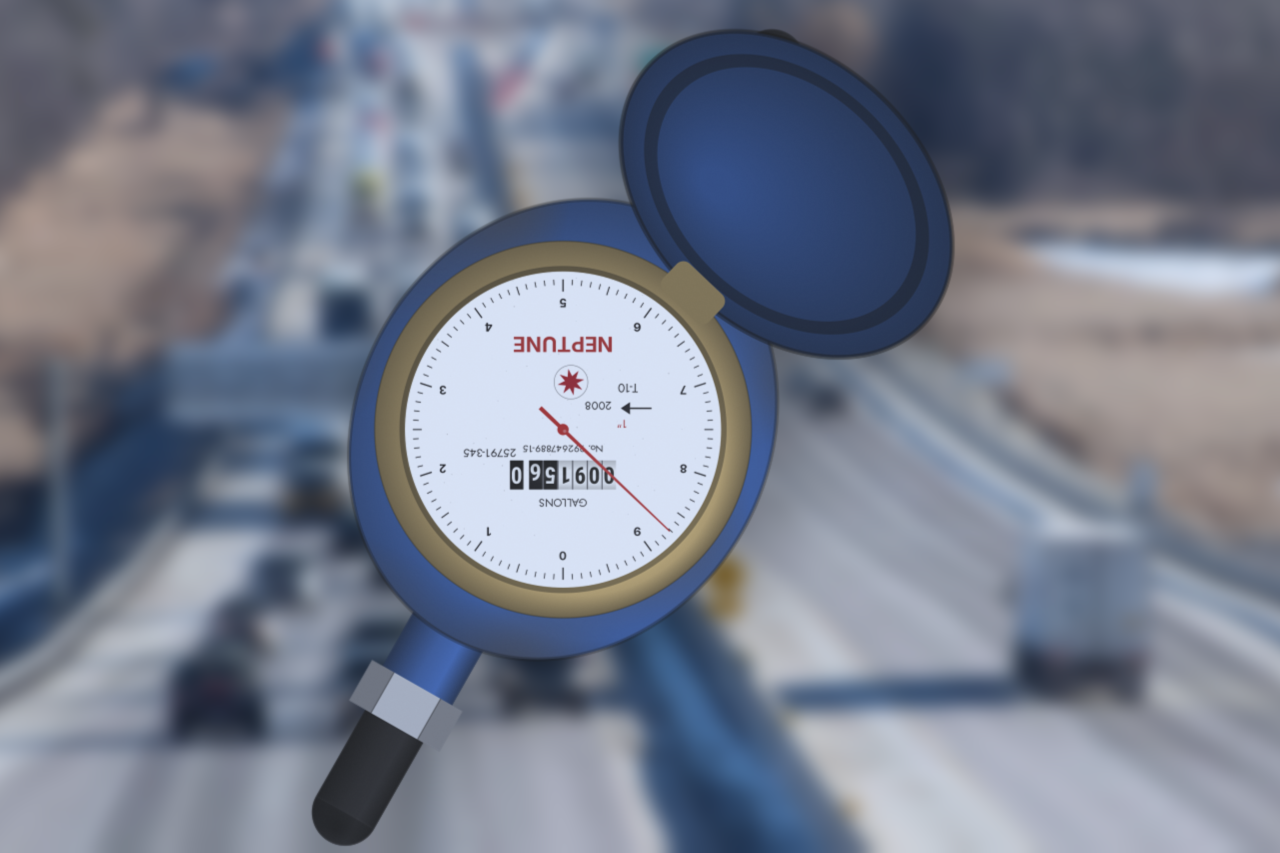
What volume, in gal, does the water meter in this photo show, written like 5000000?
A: 91558.7
